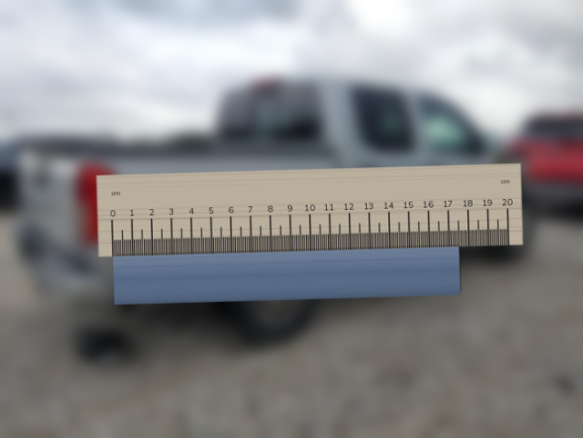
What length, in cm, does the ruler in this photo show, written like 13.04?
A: 17.5
